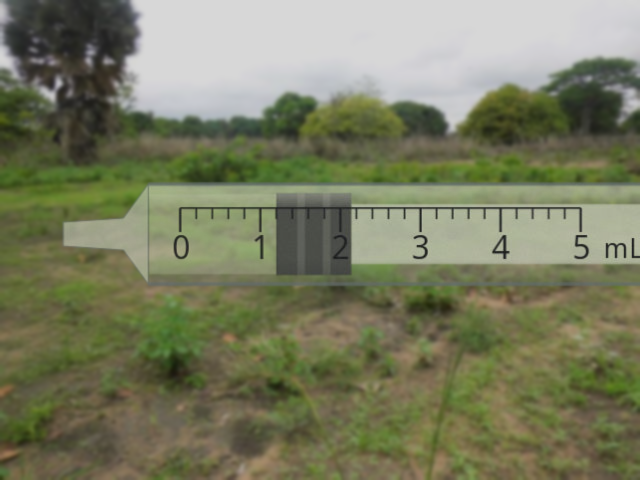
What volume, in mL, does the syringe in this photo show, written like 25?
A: 1.2
